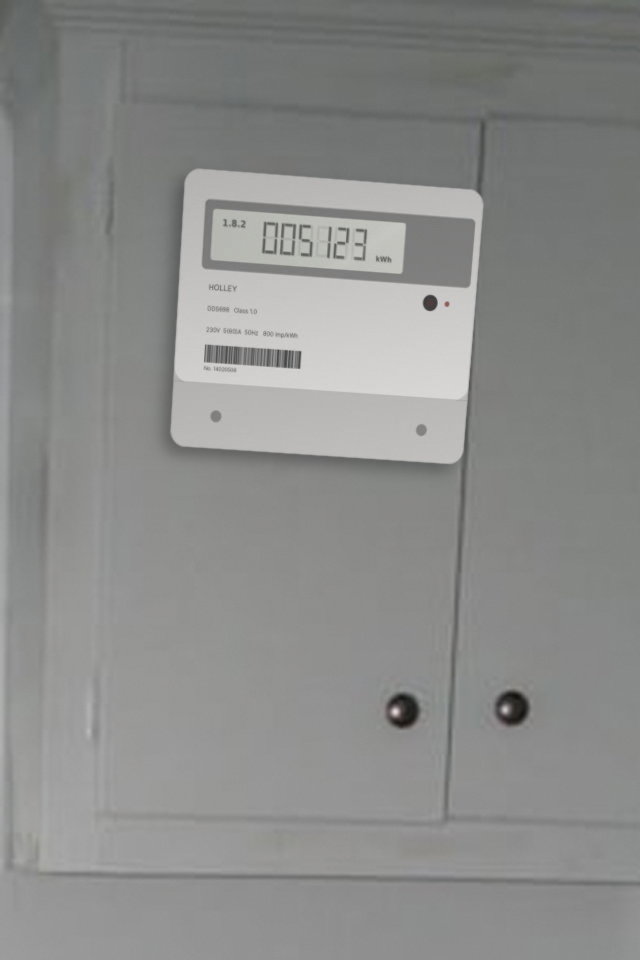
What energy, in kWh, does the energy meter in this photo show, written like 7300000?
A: 5123
